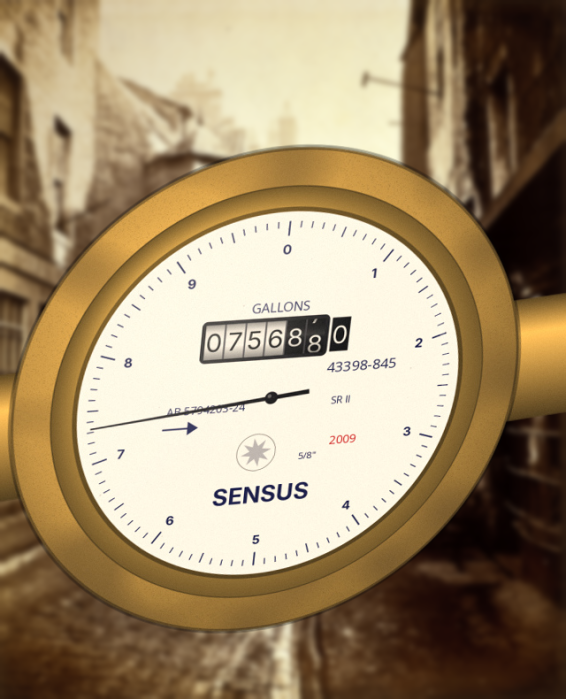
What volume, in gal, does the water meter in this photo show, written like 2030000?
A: 756877.3
